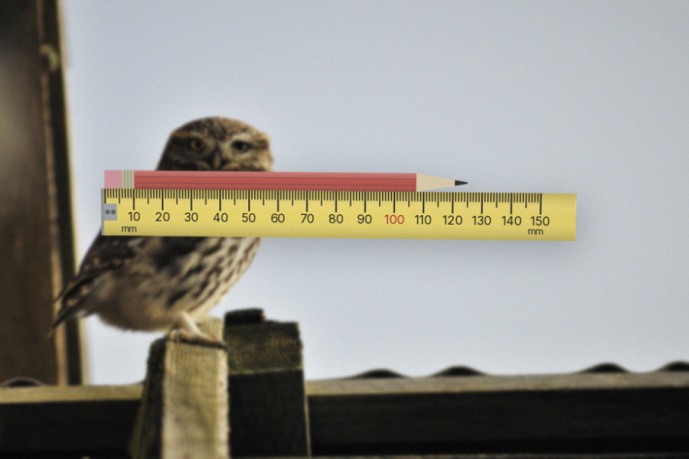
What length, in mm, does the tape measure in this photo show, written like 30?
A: 125
